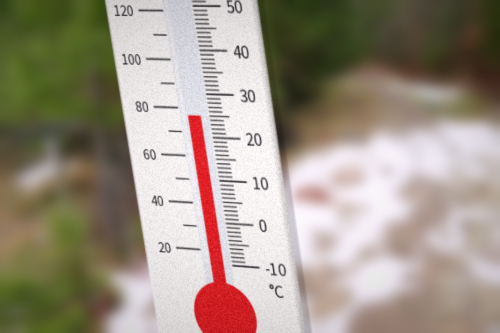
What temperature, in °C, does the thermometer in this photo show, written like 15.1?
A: 25
